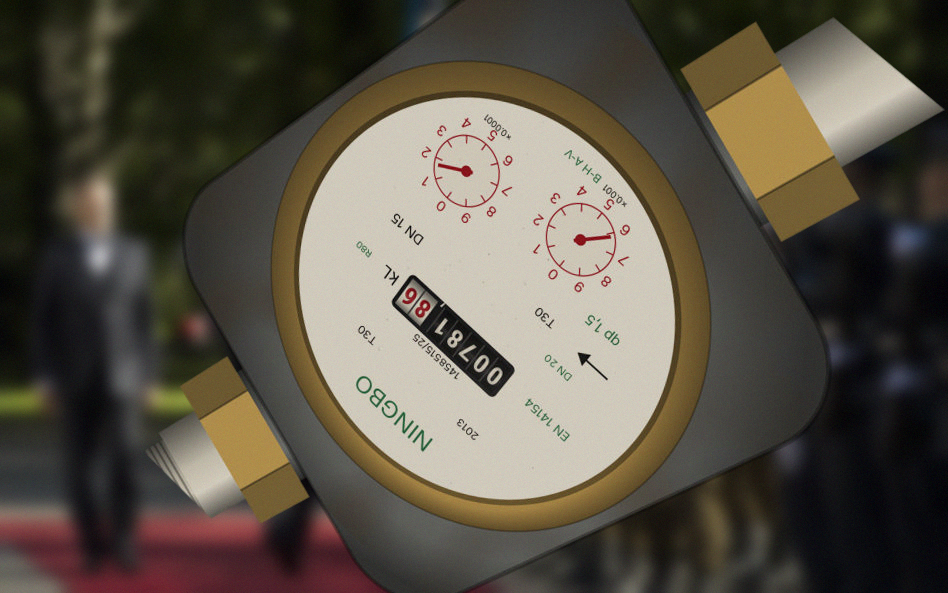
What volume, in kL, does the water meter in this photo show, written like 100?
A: 781.8661
